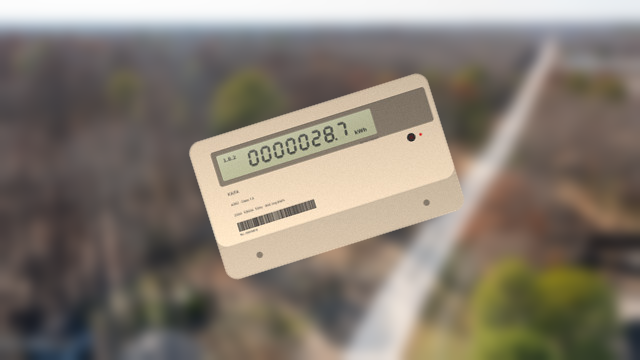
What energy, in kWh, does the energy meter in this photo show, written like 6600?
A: 28.7
